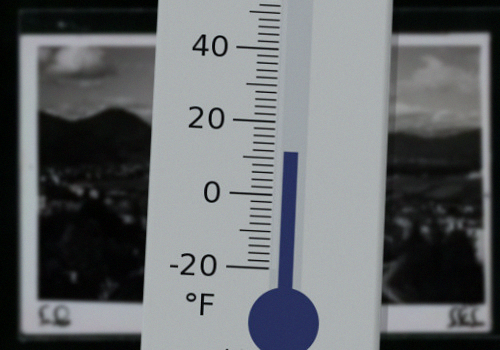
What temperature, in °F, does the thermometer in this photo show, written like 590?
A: 12
